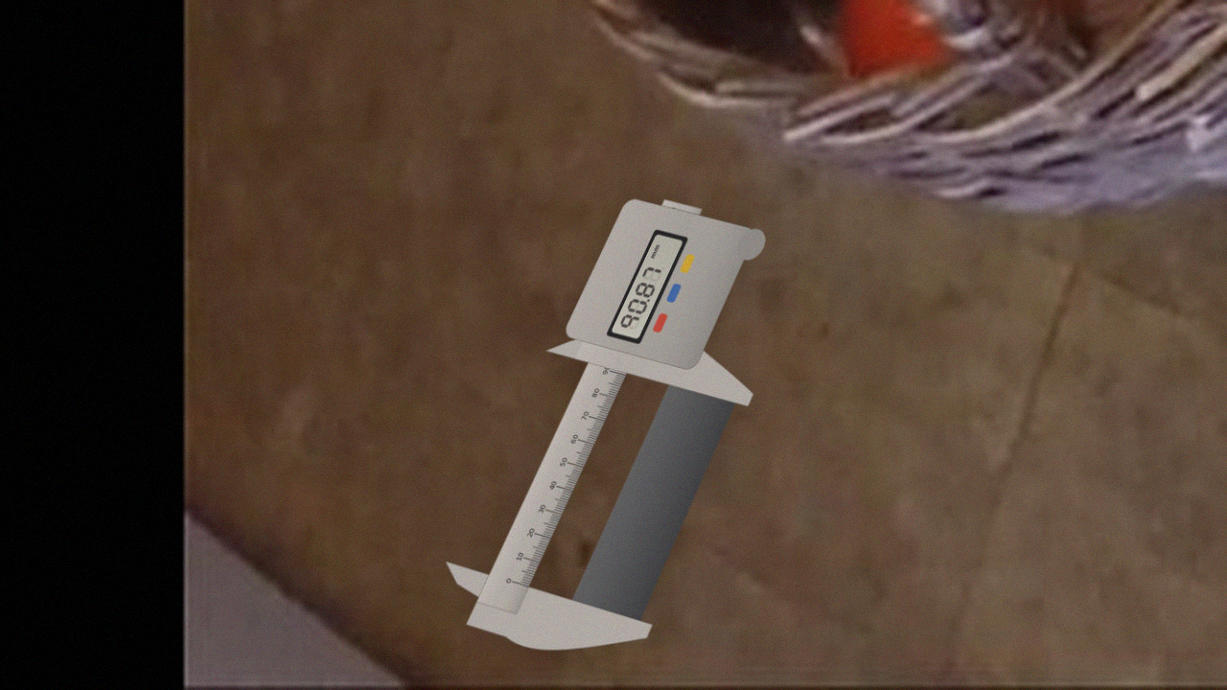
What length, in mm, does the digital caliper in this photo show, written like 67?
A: 90.87
